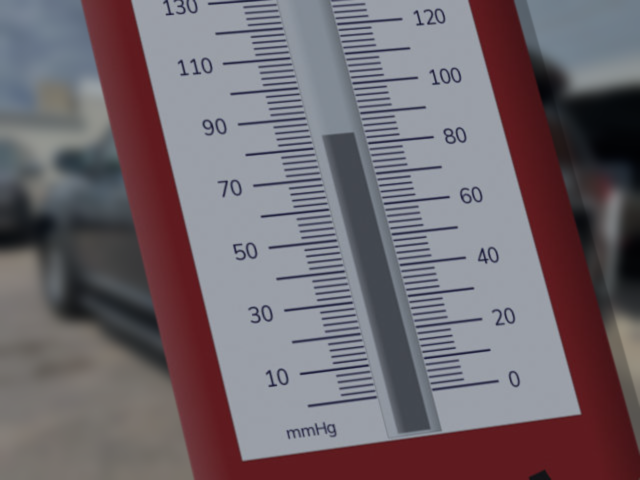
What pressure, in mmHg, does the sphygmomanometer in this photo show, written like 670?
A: 84
